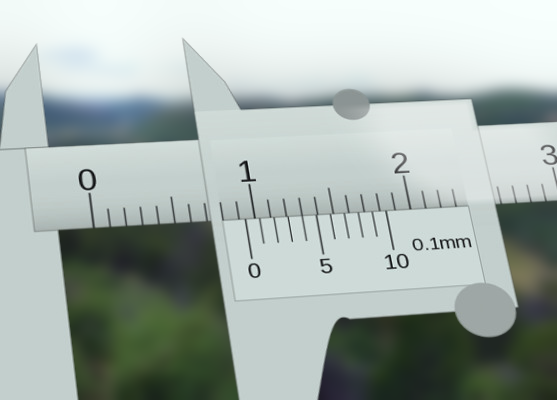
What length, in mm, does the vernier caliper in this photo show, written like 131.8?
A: 9.4
